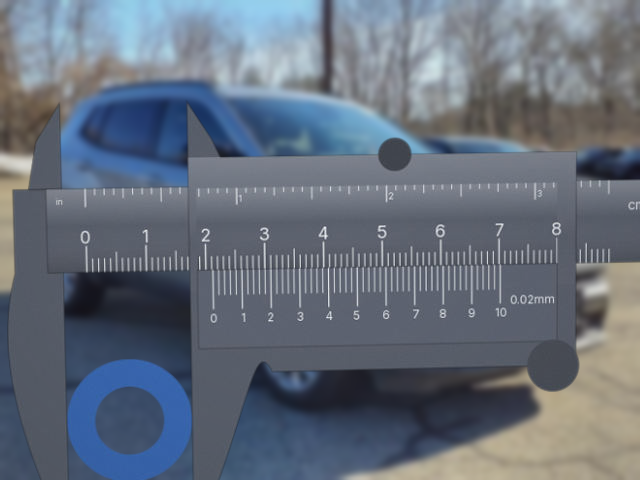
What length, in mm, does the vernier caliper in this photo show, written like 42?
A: 21.2
